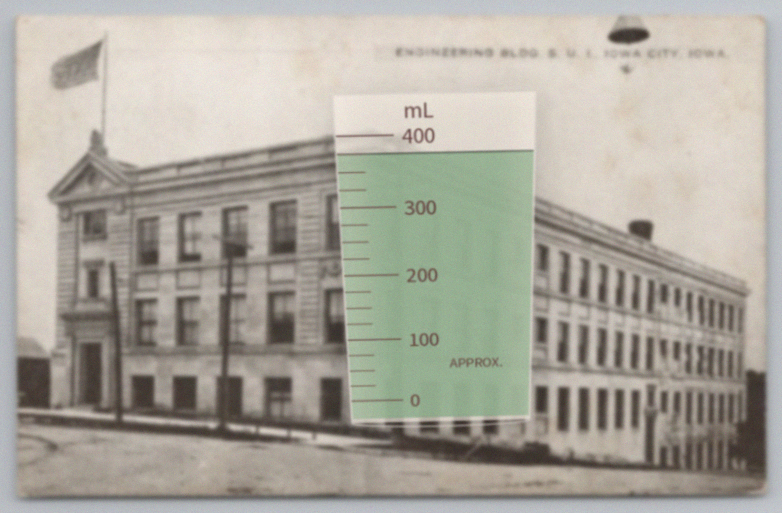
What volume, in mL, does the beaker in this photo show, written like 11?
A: 375
